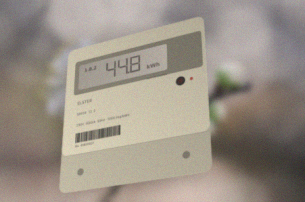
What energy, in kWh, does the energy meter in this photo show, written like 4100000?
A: 44.8
